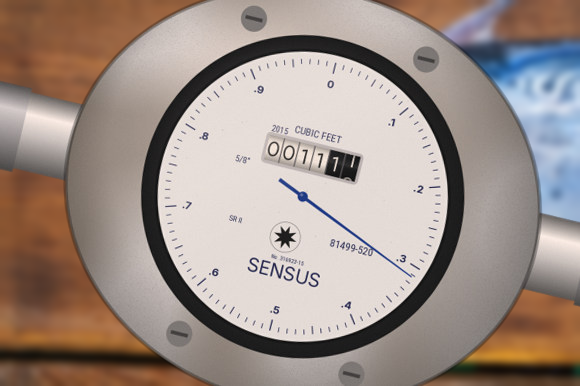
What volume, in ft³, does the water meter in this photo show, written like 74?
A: 1111.31
